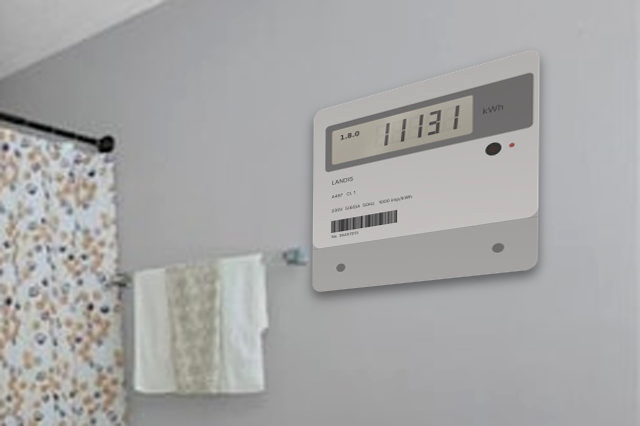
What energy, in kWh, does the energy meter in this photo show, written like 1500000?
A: 11131
